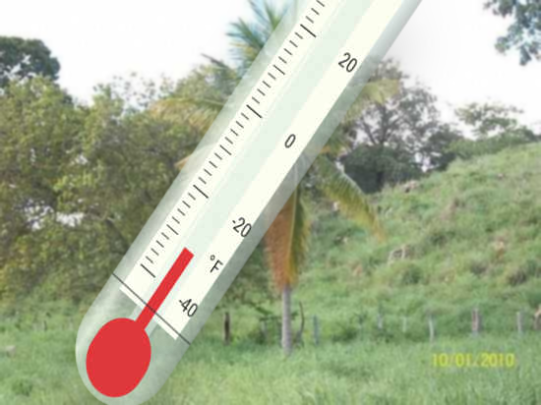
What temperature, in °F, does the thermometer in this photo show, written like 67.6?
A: -31
